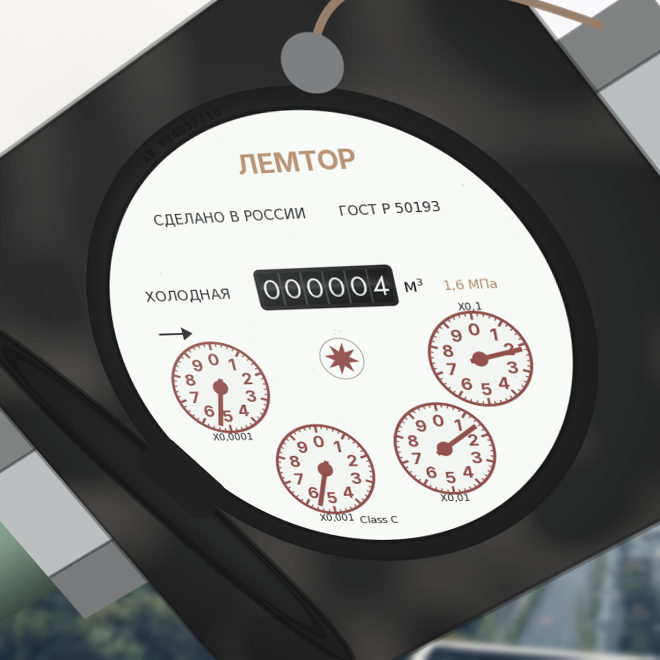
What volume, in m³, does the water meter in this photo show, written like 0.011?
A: 4.2155
